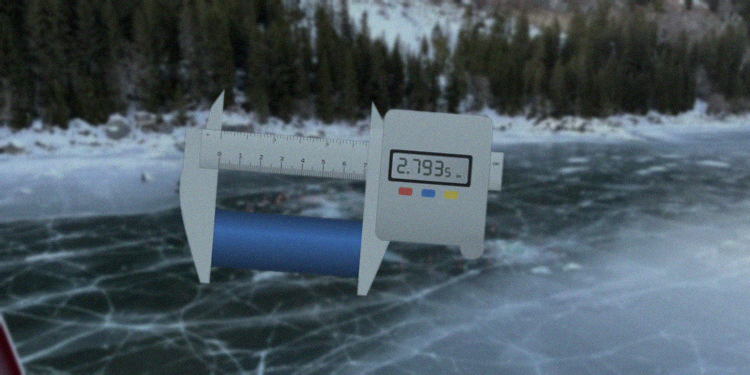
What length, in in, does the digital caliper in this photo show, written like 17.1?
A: 2.7935
